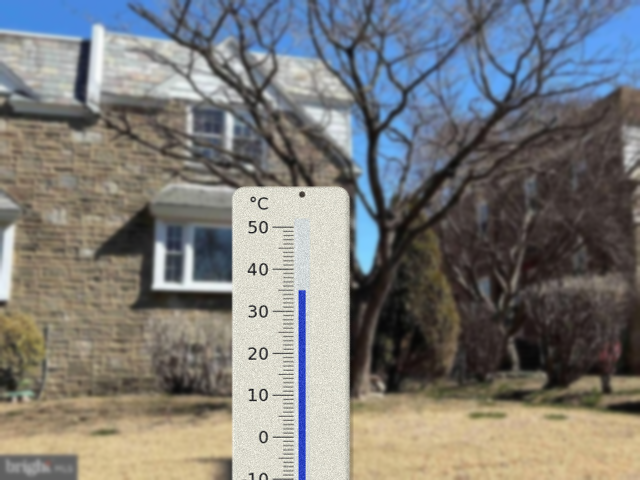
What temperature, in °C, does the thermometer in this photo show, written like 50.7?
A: 35
